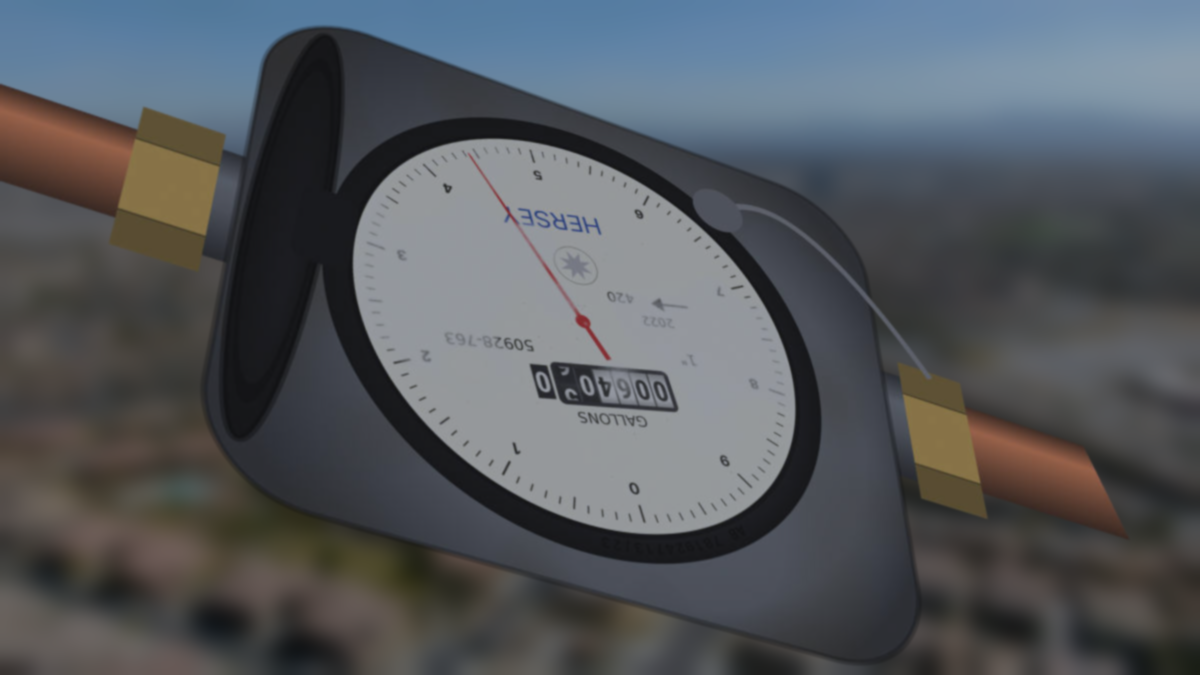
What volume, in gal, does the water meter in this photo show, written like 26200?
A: 64054.4
